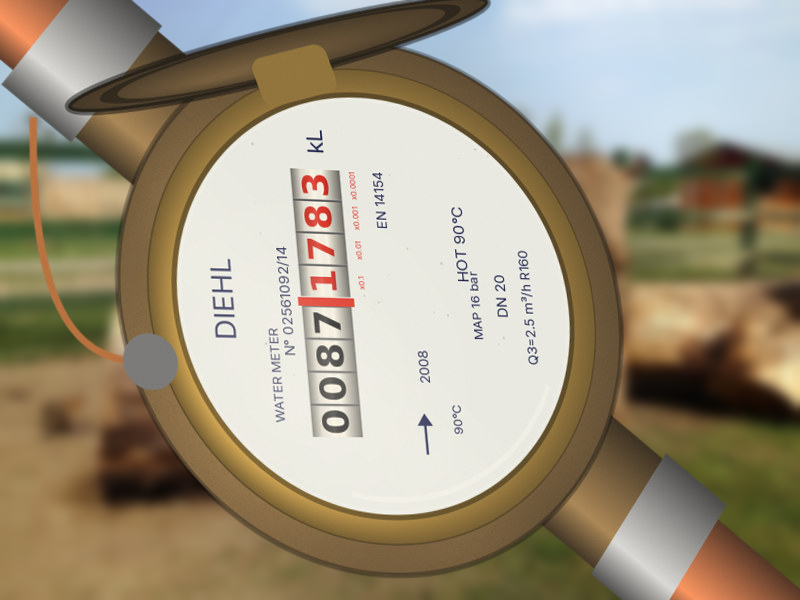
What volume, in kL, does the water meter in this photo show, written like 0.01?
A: 87.1783
